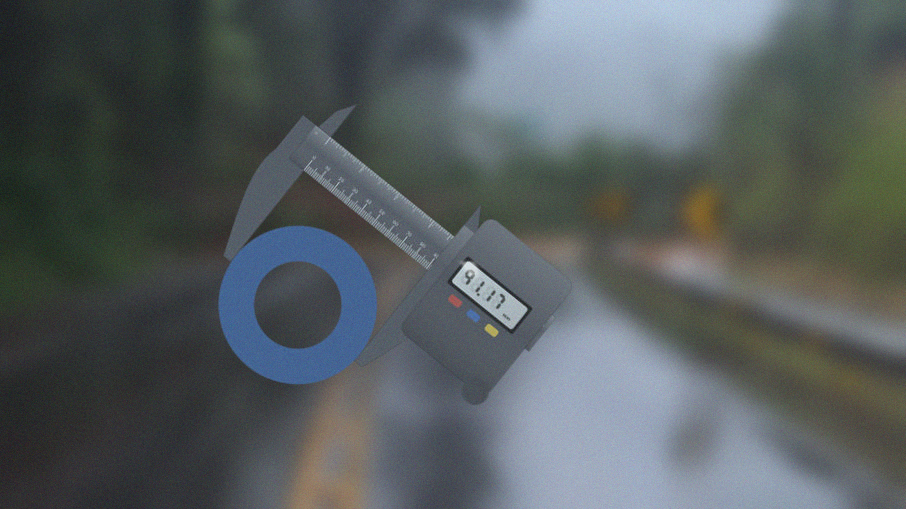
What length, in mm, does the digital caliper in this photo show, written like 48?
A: 91.17
